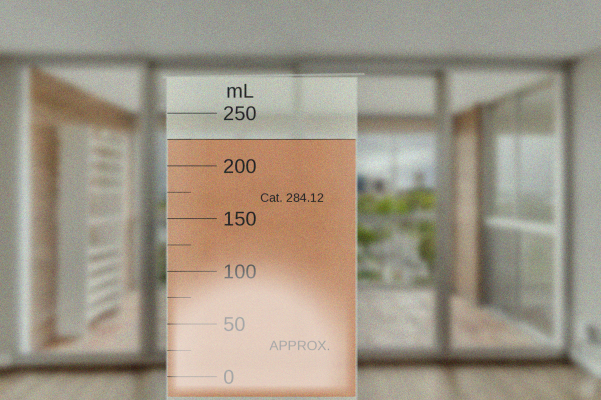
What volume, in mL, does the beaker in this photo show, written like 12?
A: 225
